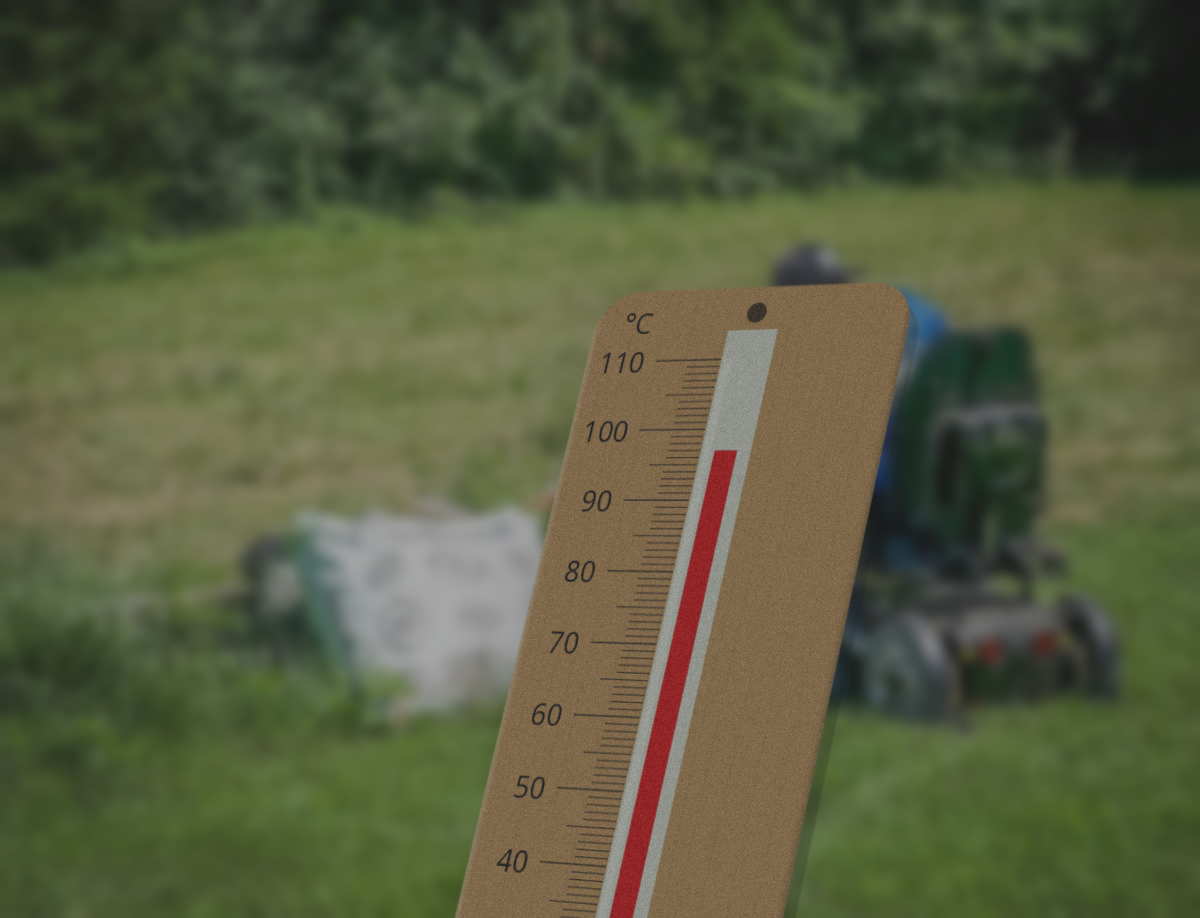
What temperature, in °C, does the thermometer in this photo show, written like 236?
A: 97
